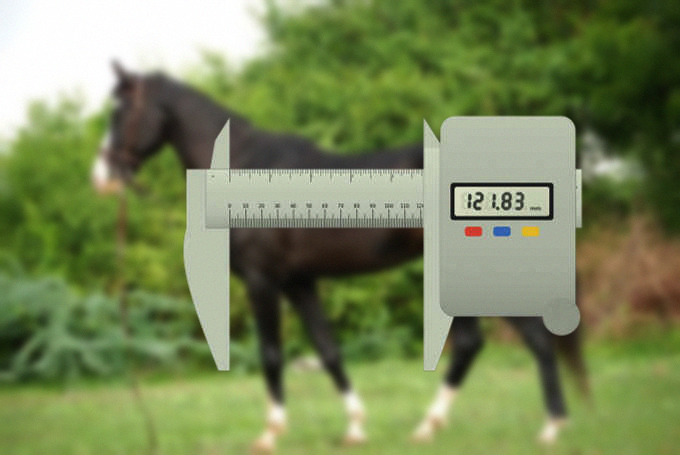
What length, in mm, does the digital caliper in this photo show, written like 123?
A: 121.83
